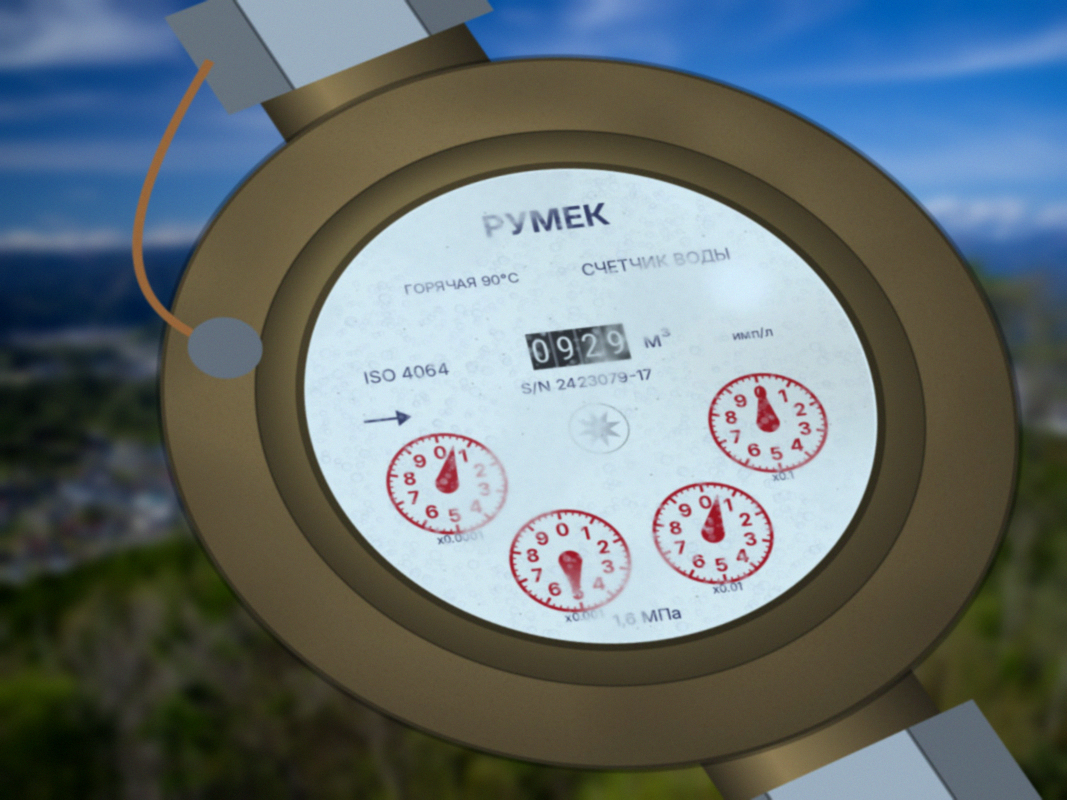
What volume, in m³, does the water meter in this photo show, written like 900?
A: 929.0050
